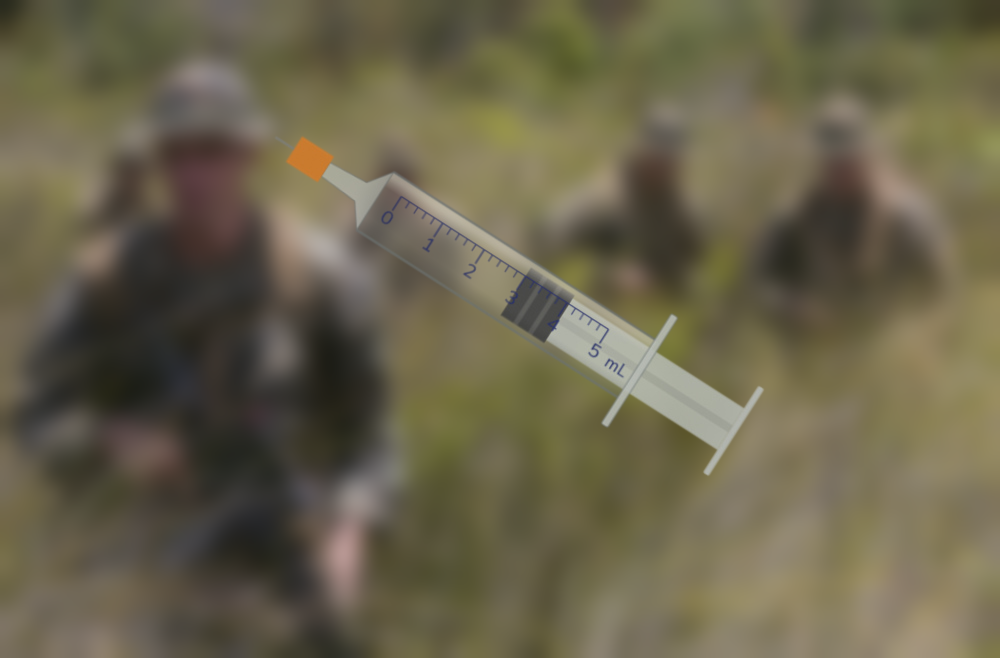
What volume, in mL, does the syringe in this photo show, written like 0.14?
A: 3
